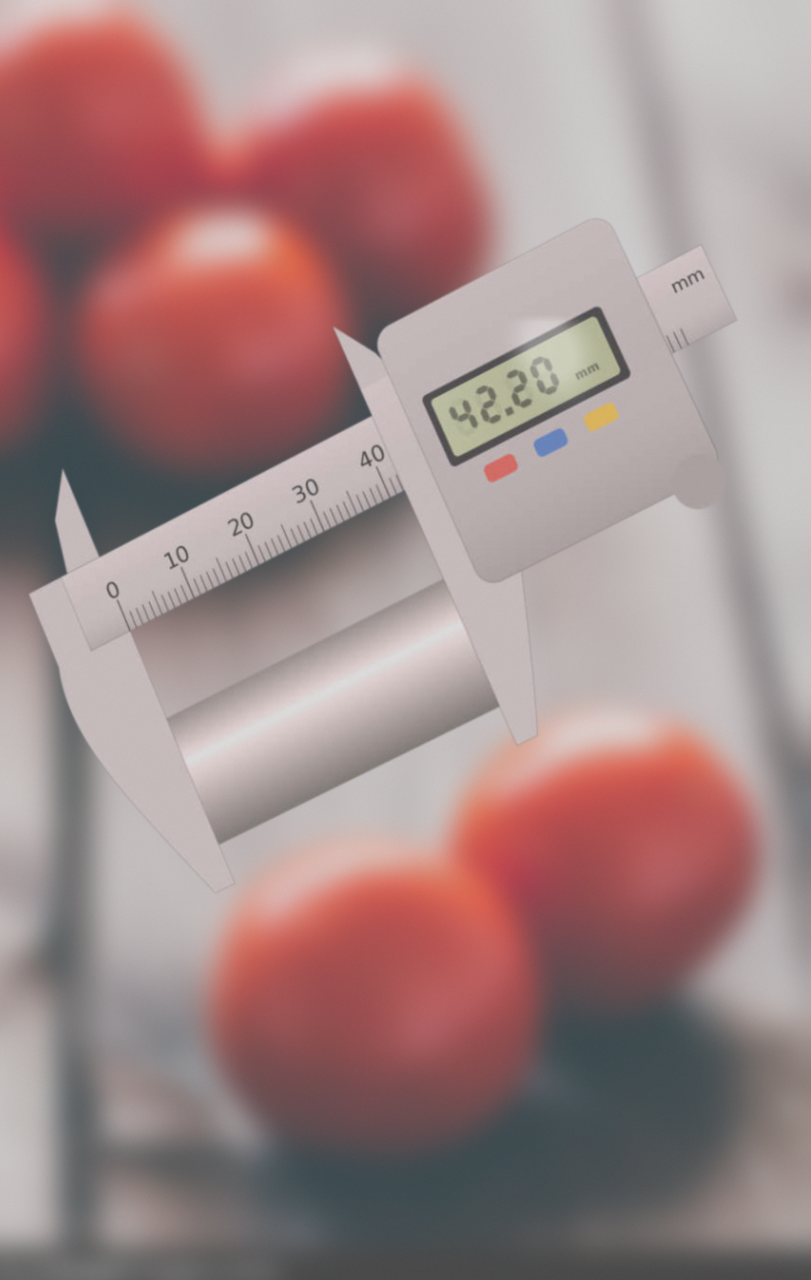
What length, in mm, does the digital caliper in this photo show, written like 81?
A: 42.20
